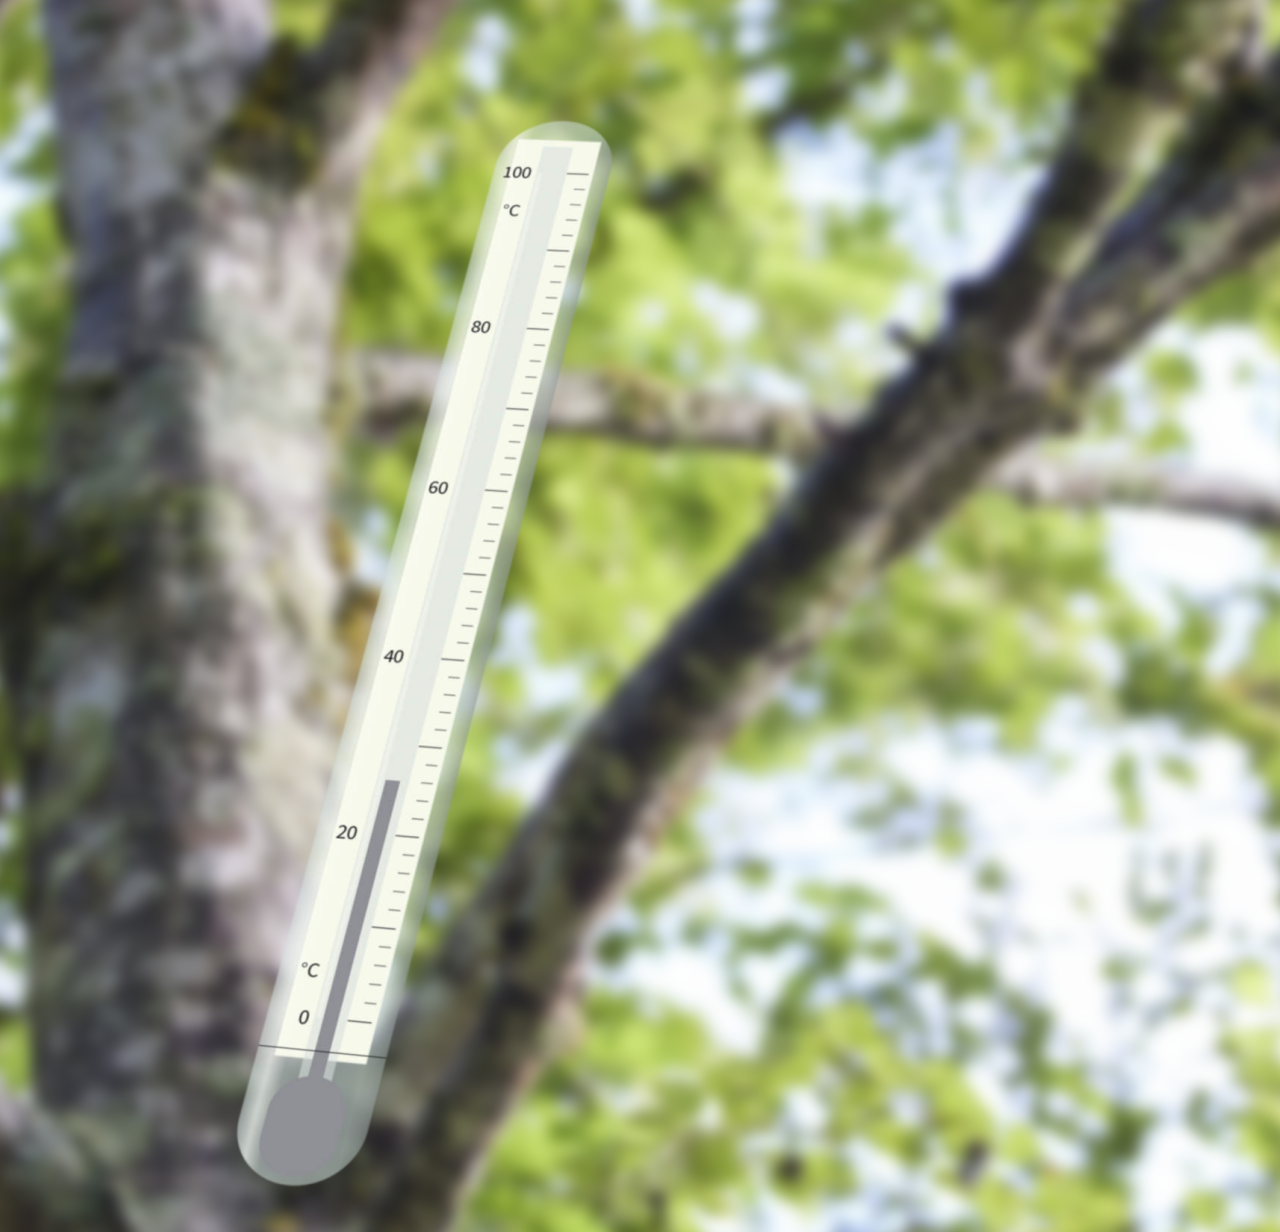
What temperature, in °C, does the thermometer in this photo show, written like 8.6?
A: 26
